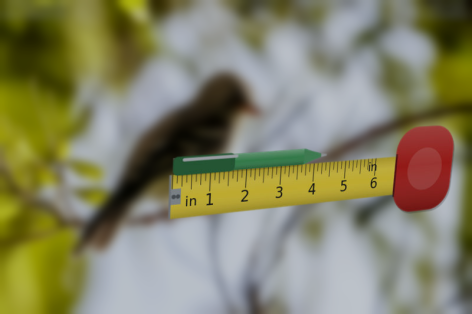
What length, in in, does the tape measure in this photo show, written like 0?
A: 4.375
